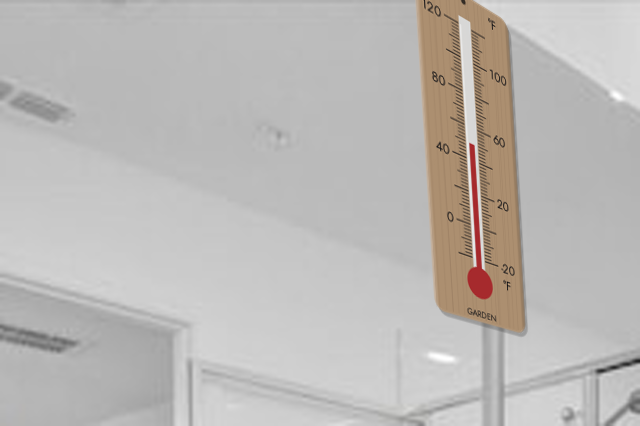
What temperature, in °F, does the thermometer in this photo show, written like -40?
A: 50
